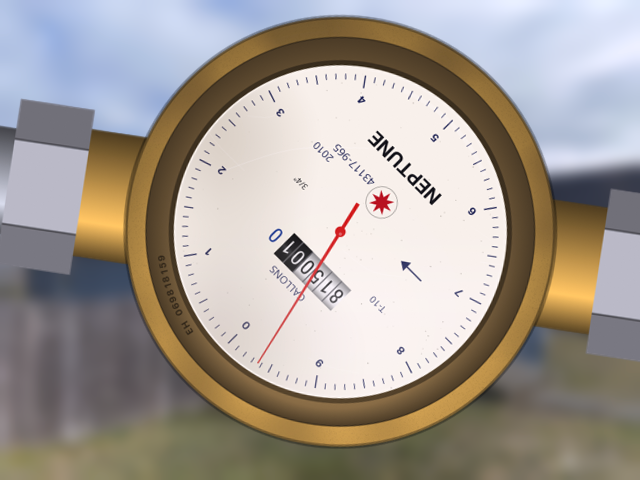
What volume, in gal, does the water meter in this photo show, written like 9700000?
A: 8150009.6
